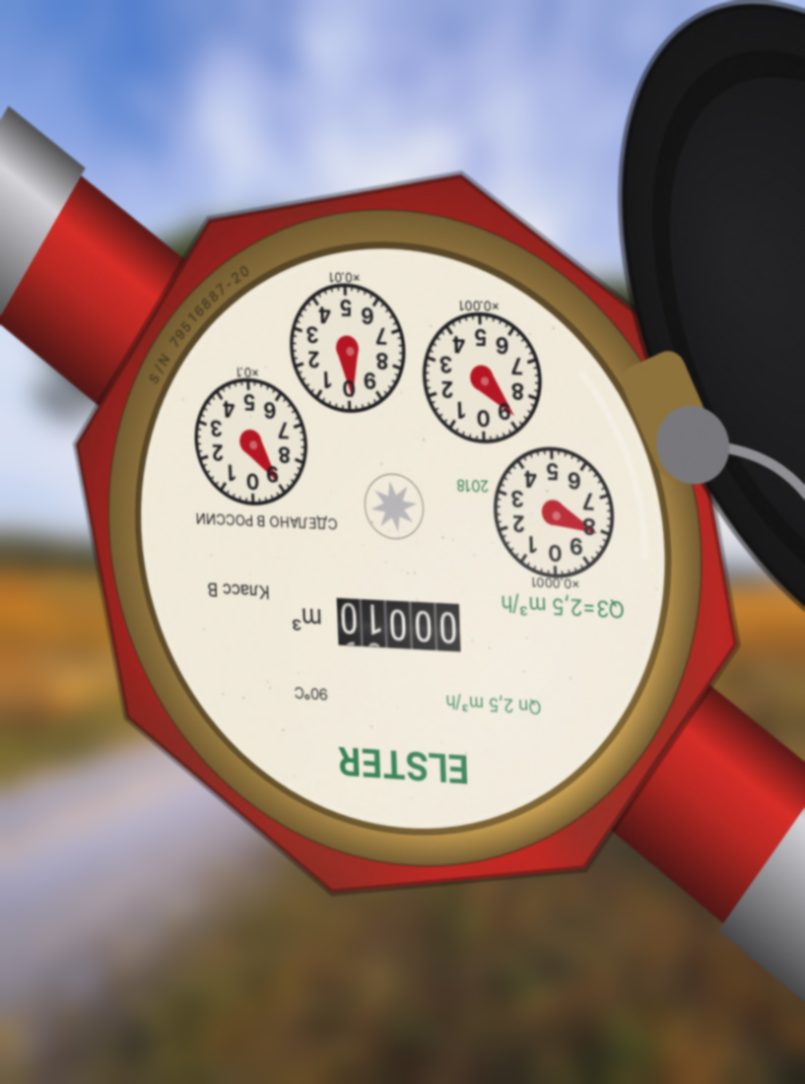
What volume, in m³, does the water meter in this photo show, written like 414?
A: 9.8988
